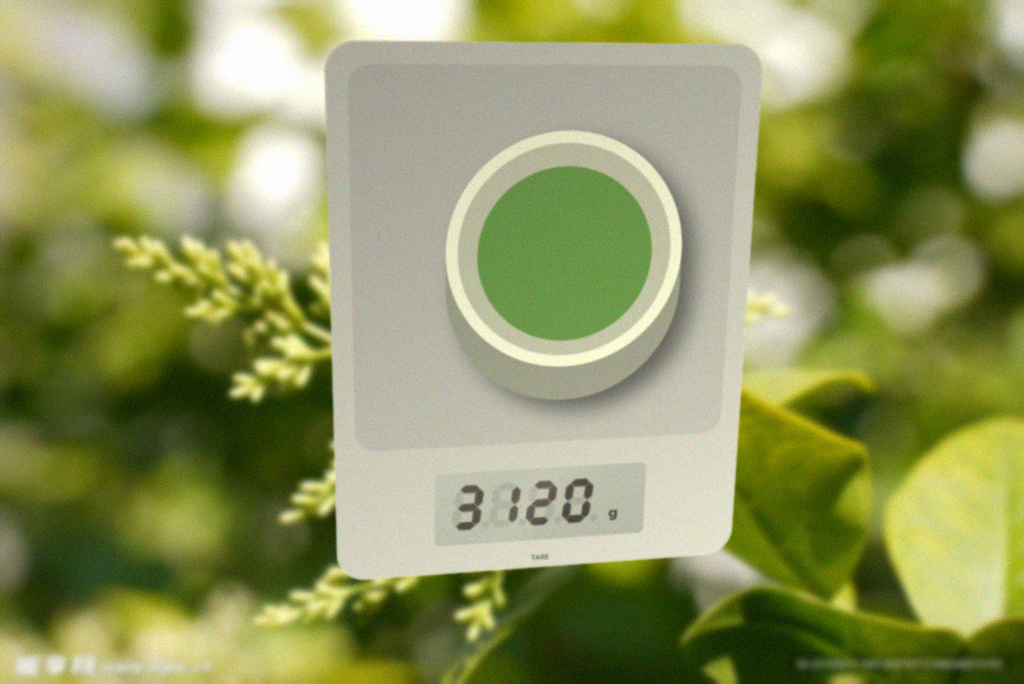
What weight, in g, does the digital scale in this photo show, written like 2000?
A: 3120
